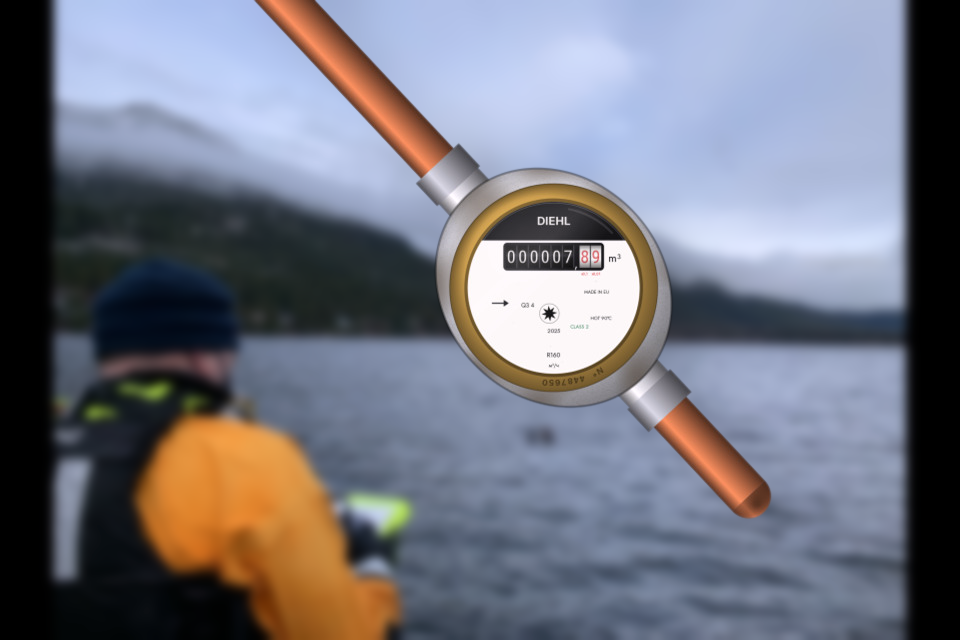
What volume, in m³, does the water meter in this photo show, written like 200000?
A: 7.89
